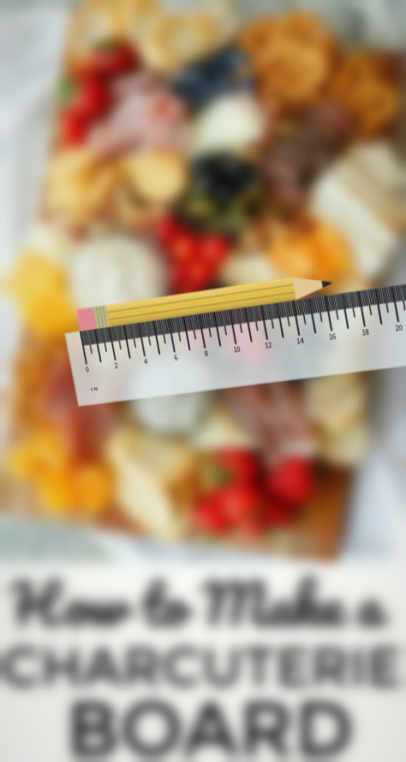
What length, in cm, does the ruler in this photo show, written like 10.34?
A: 16.5
